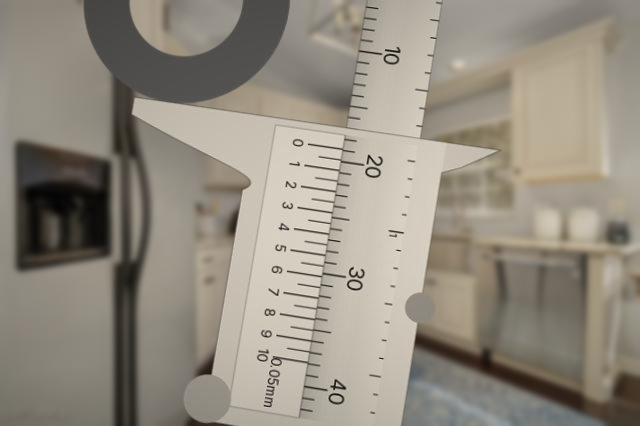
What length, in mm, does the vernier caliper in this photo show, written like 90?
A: 18.9
